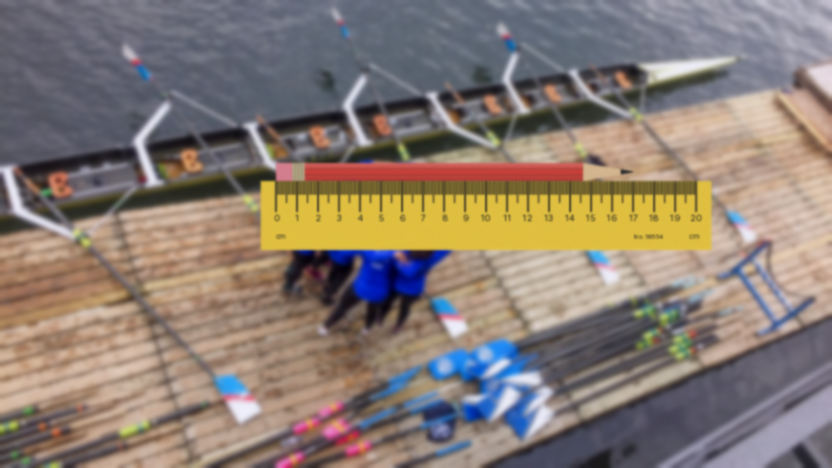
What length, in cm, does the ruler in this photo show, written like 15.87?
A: 17
